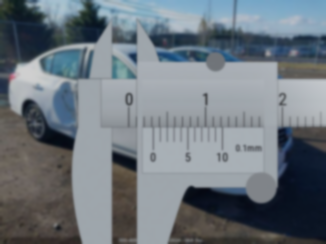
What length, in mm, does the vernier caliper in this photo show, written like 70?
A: 3.2
